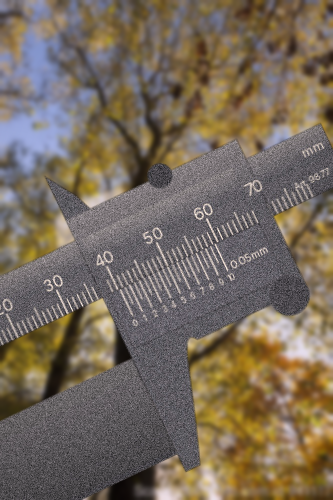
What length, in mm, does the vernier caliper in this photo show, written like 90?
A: 40.4
